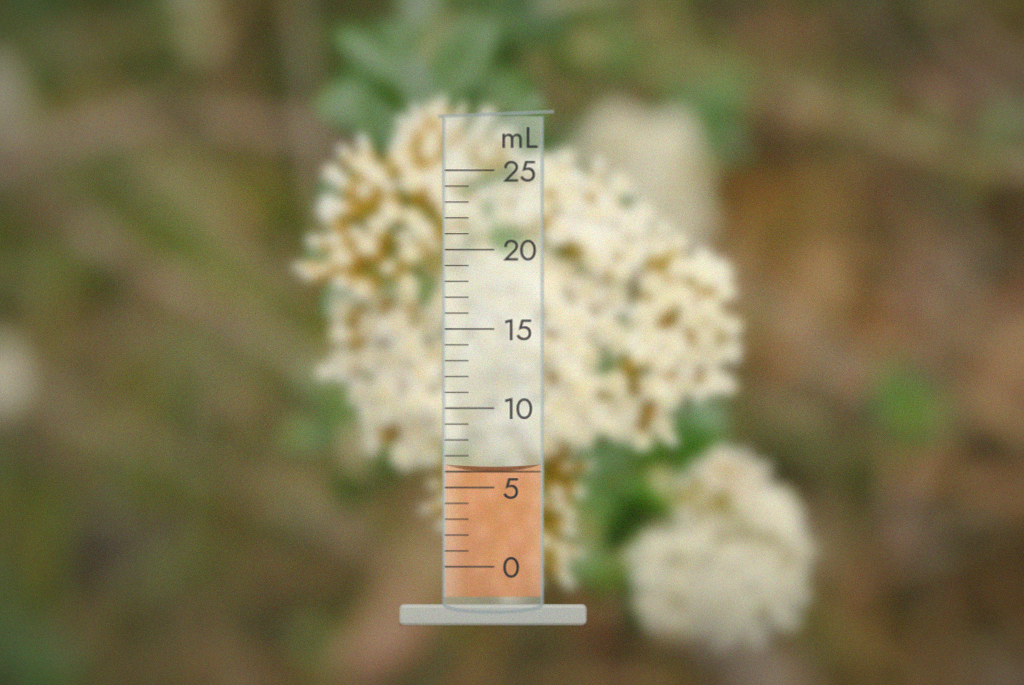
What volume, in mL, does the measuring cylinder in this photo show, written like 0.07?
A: 6
